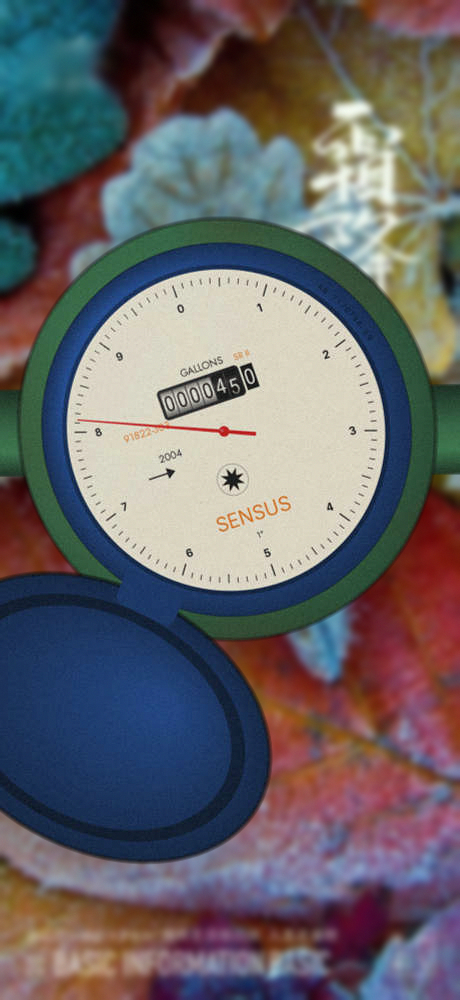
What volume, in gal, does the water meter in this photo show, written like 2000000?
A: 448.1
